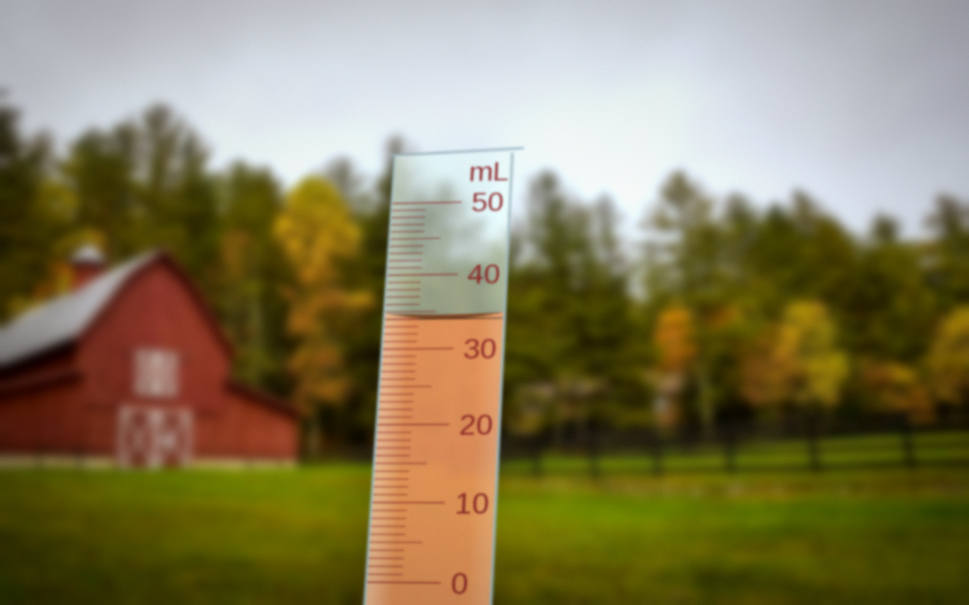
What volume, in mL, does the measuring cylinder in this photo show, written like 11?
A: 34
